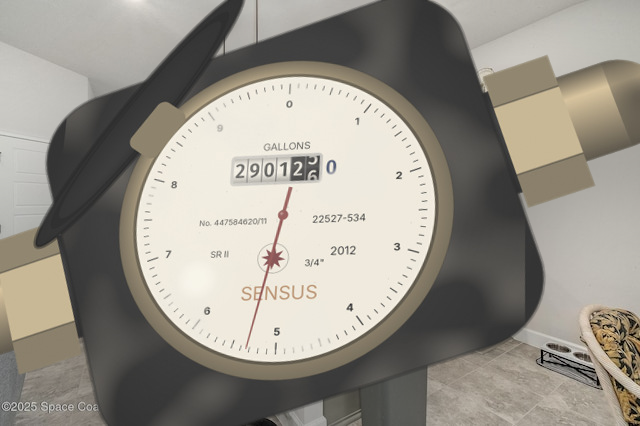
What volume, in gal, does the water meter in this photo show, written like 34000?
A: 2901255.3
